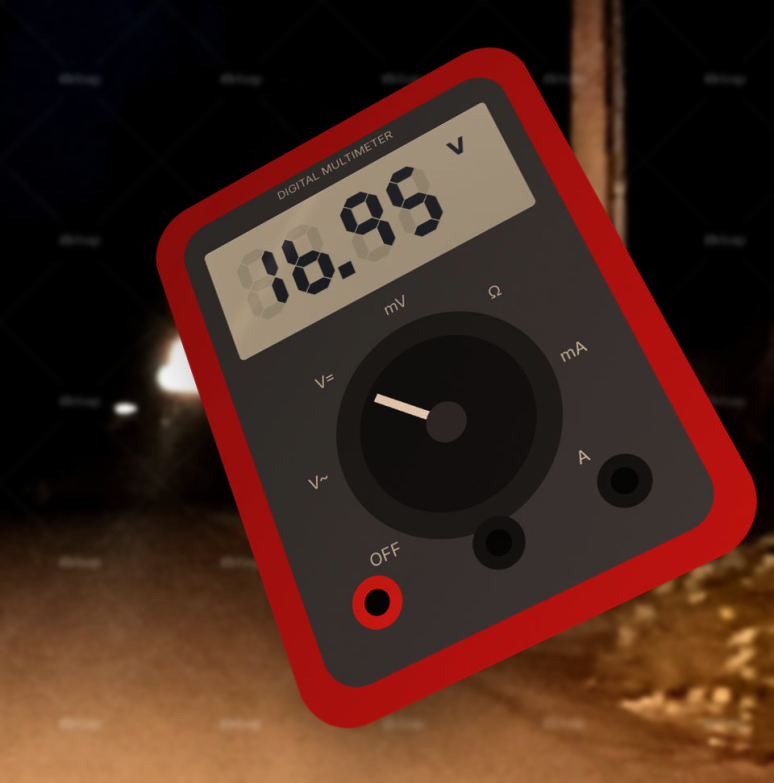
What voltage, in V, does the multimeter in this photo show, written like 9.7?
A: 16.95
